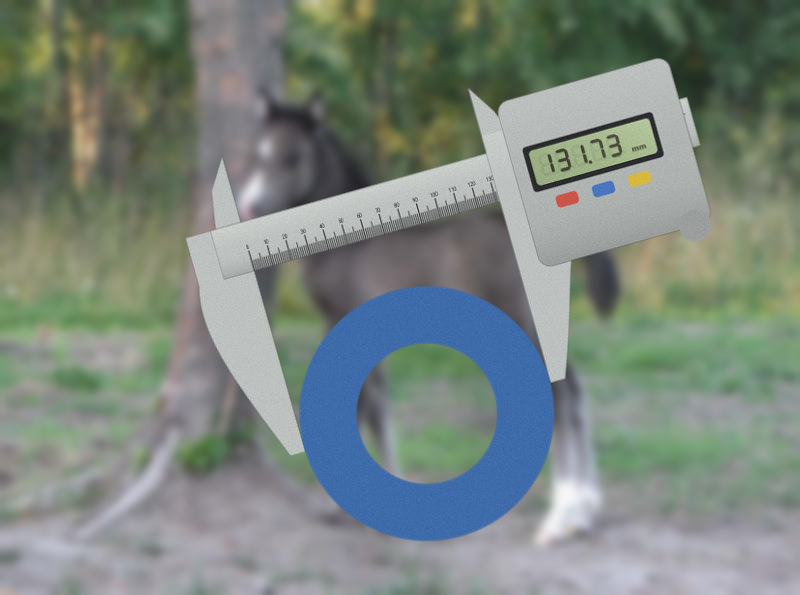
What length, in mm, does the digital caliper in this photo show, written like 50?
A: 131.73
